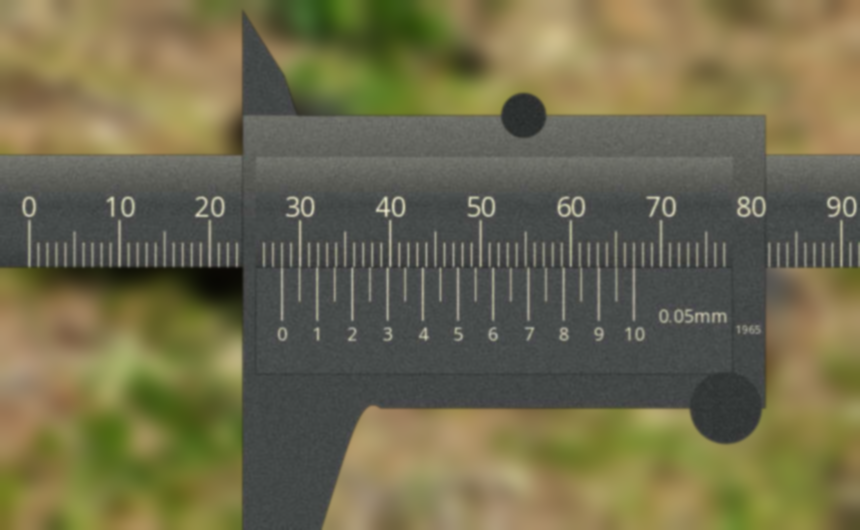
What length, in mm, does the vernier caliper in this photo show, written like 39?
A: 28.0
